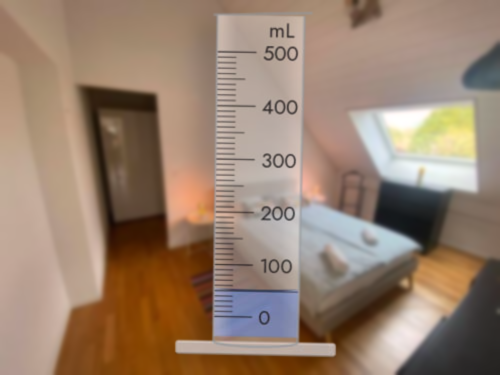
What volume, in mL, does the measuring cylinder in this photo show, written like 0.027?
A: 50
